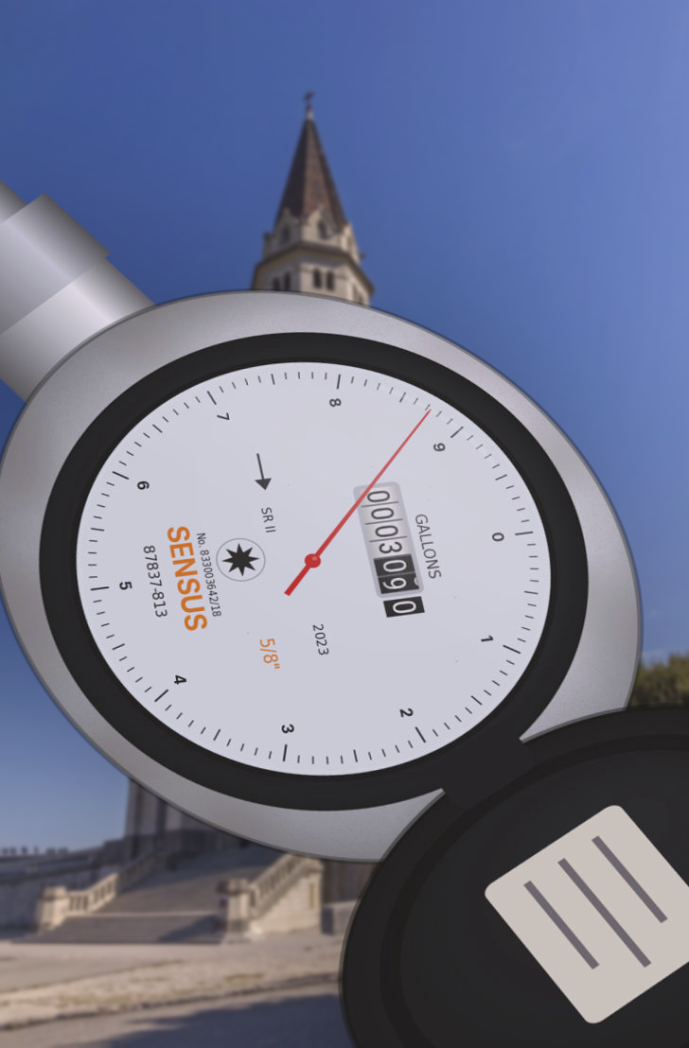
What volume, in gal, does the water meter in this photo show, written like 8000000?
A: 3088.7
